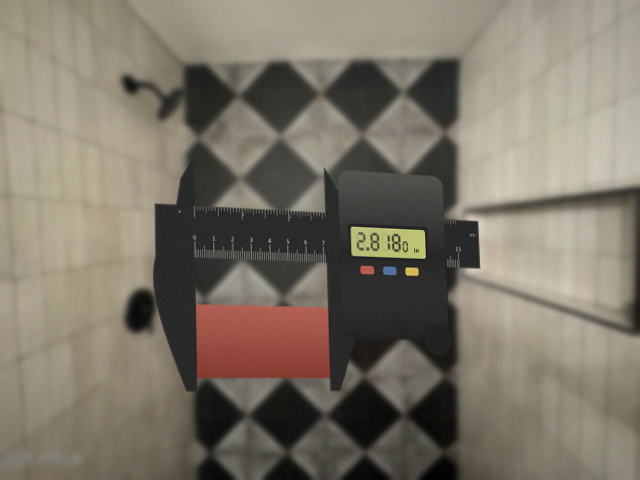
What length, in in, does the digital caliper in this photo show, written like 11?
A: 2.8180
